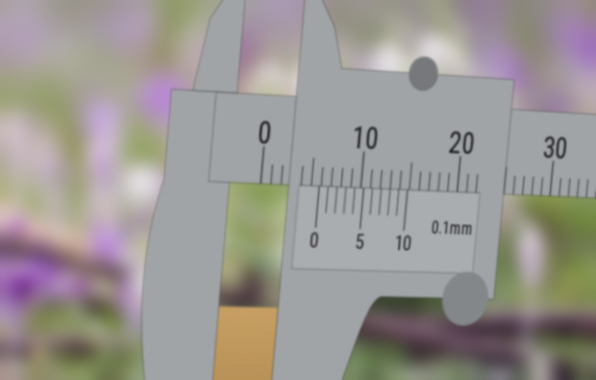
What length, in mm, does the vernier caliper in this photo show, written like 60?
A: 5.8
